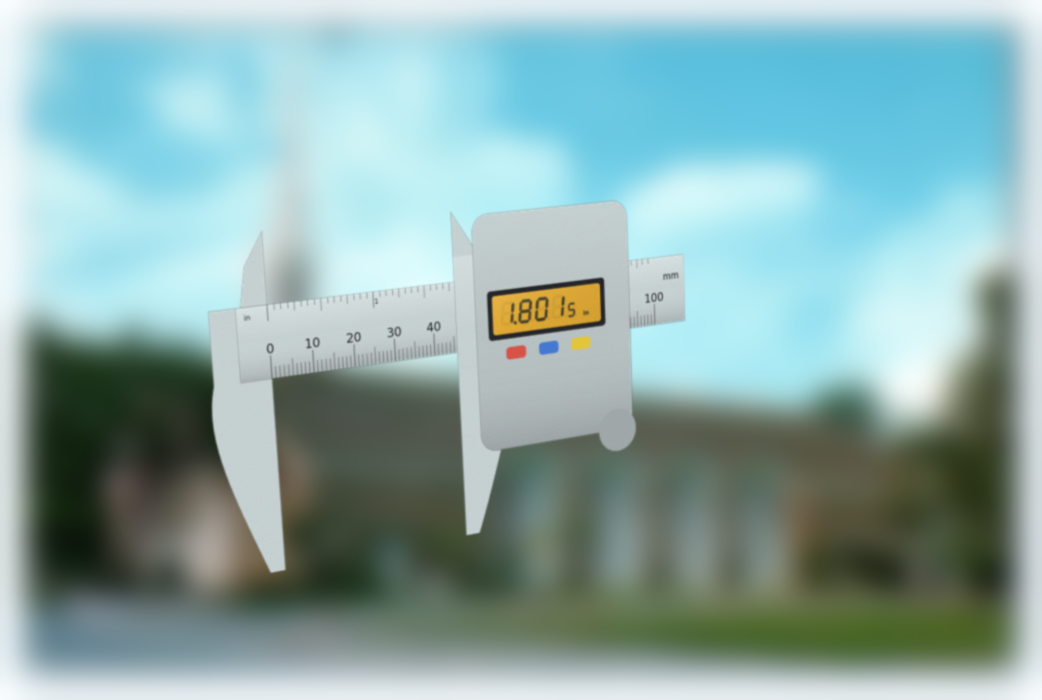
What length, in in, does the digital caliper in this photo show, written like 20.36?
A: 1.8015
